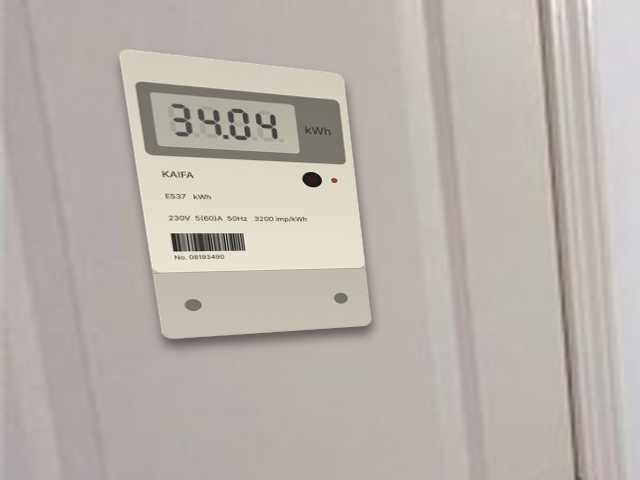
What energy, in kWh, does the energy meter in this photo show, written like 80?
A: 34.04
